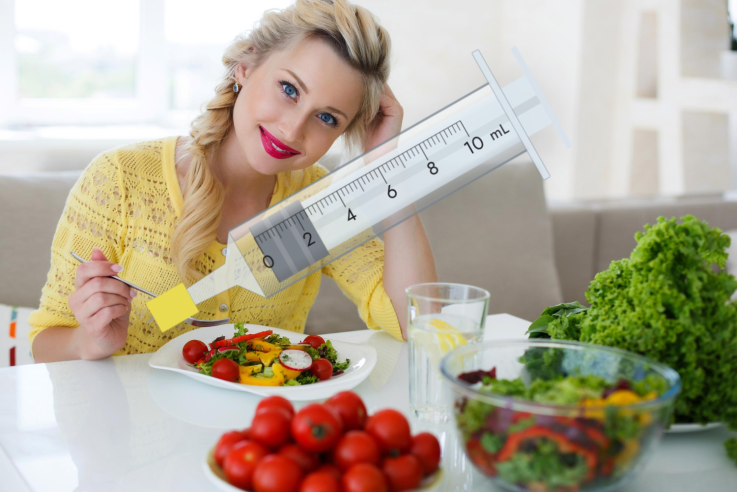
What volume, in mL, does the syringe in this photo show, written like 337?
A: 0
